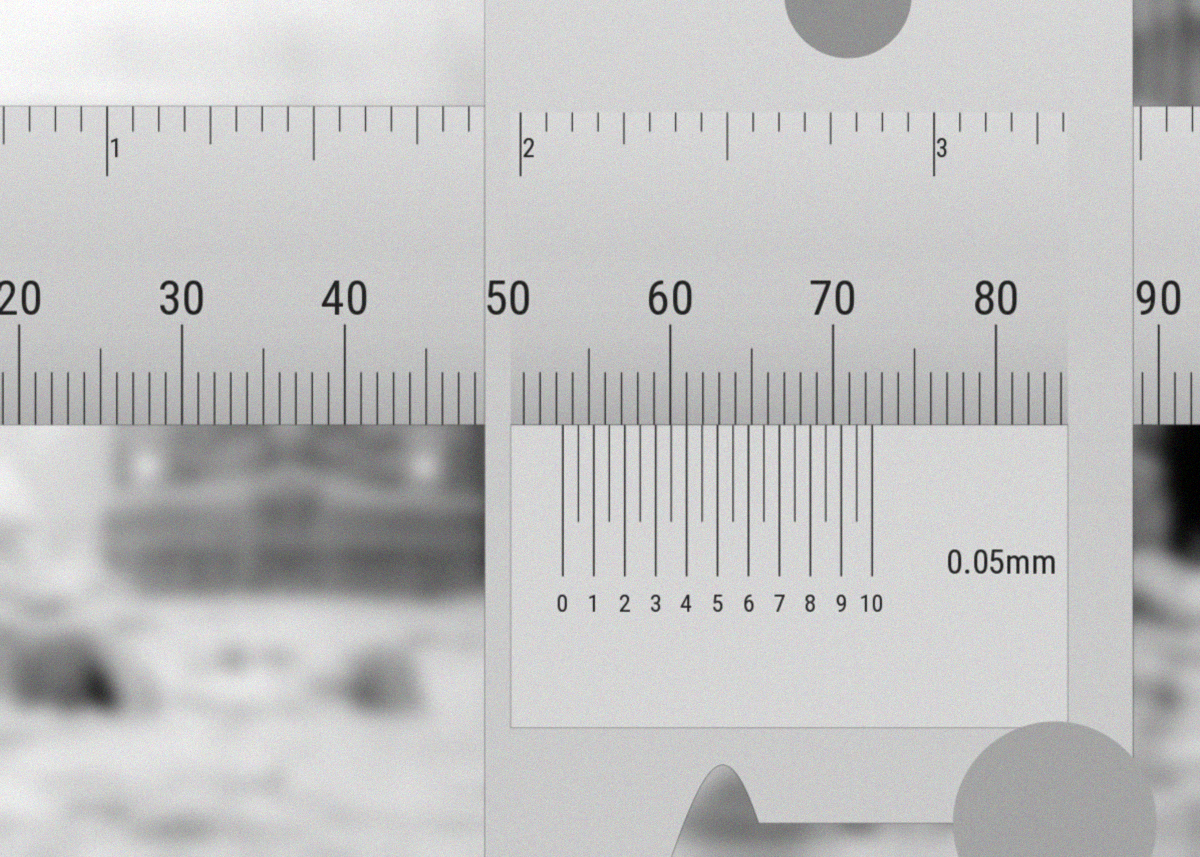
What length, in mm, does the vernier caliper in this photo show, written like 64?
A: 53.4
